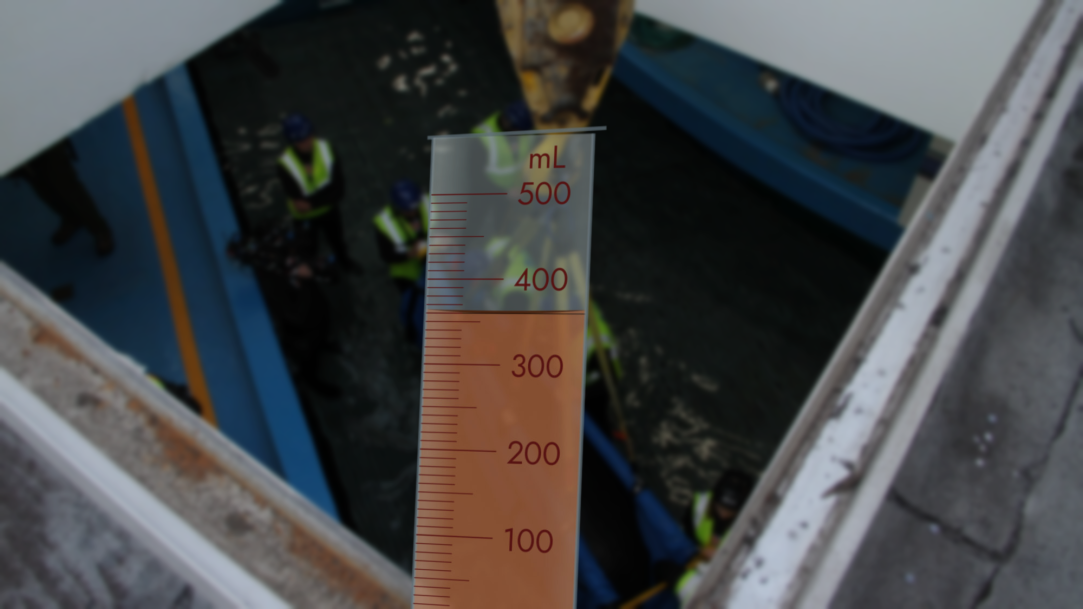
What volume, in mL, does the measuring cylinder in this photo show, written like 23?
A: 360
